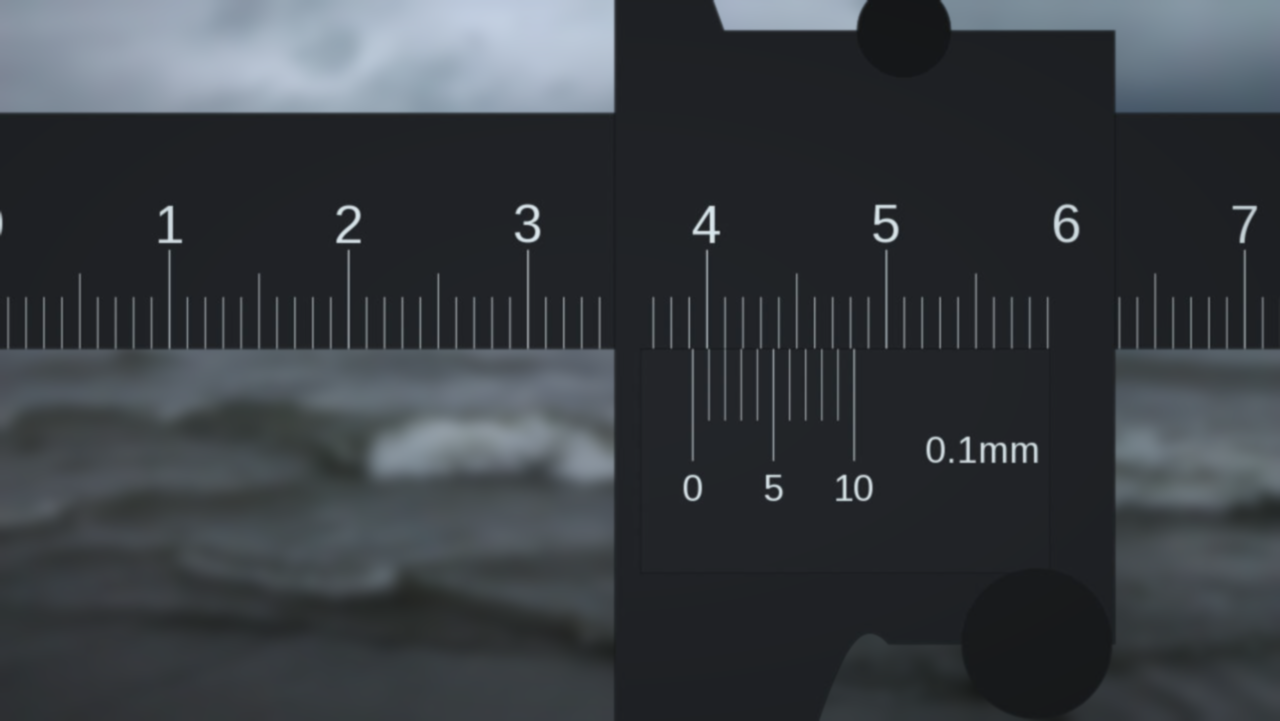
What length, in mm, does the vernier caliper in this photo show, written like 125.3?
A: 39.2
